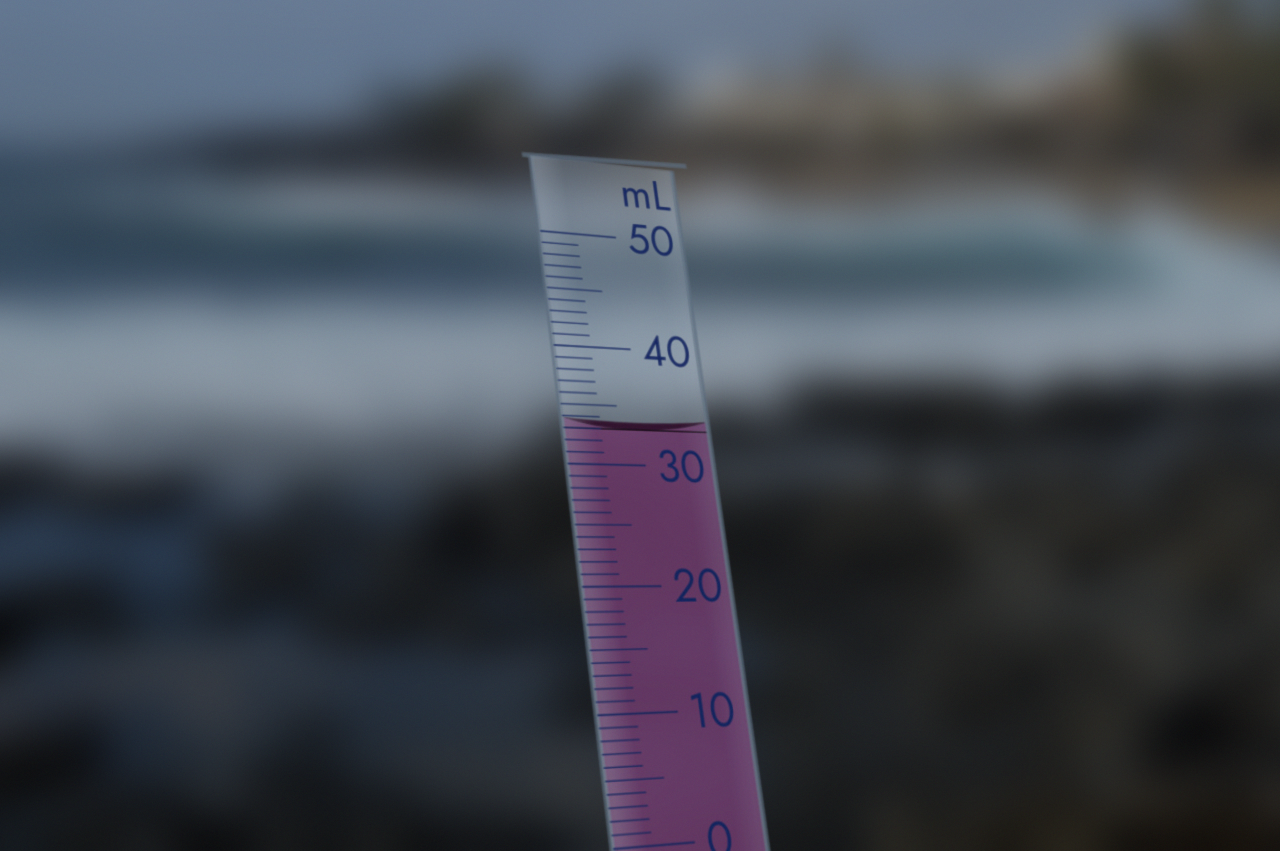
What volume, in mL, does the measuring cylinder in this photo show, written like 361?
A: 33
